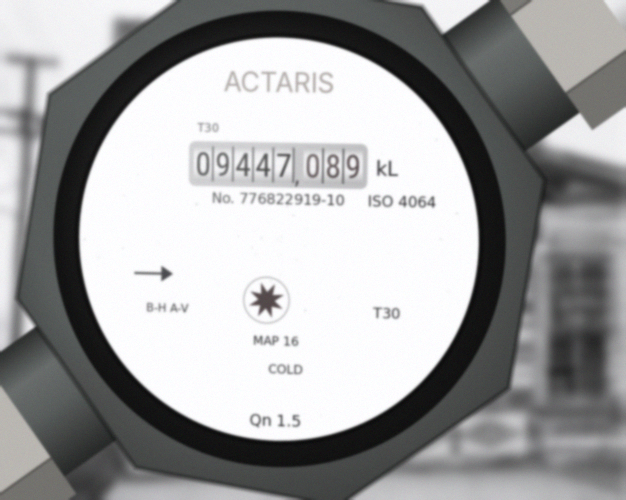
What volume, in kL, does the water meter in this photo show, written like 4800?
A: 9447.089
